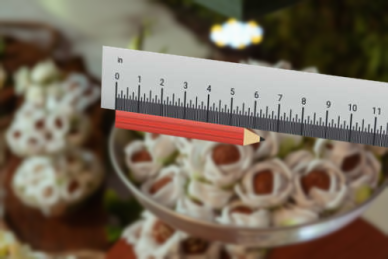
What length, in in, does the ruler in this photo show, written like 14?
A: 6.5
